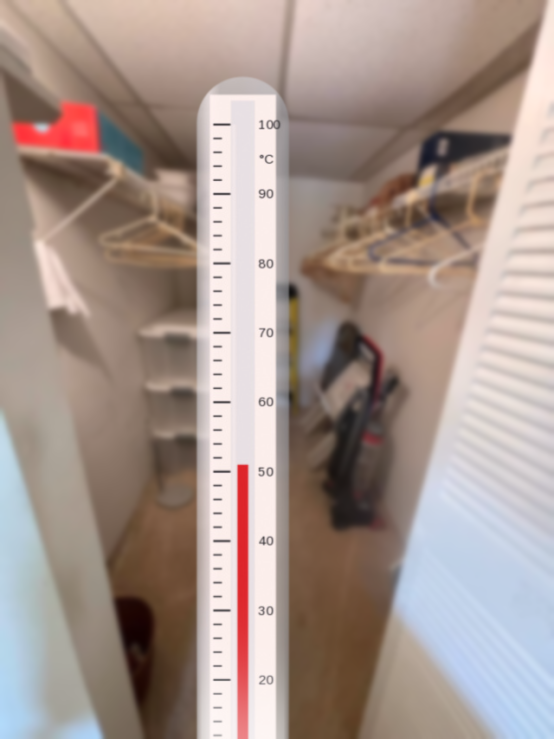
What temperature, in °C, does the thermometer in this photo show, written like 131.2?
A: 51
